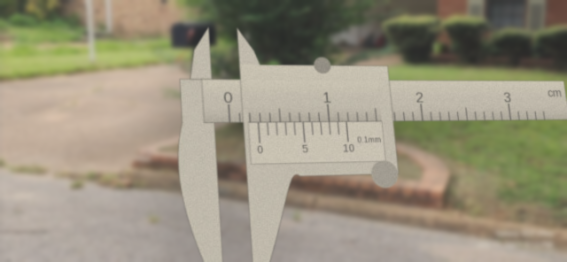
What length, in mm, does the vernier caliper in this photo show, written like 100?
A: 2.8
